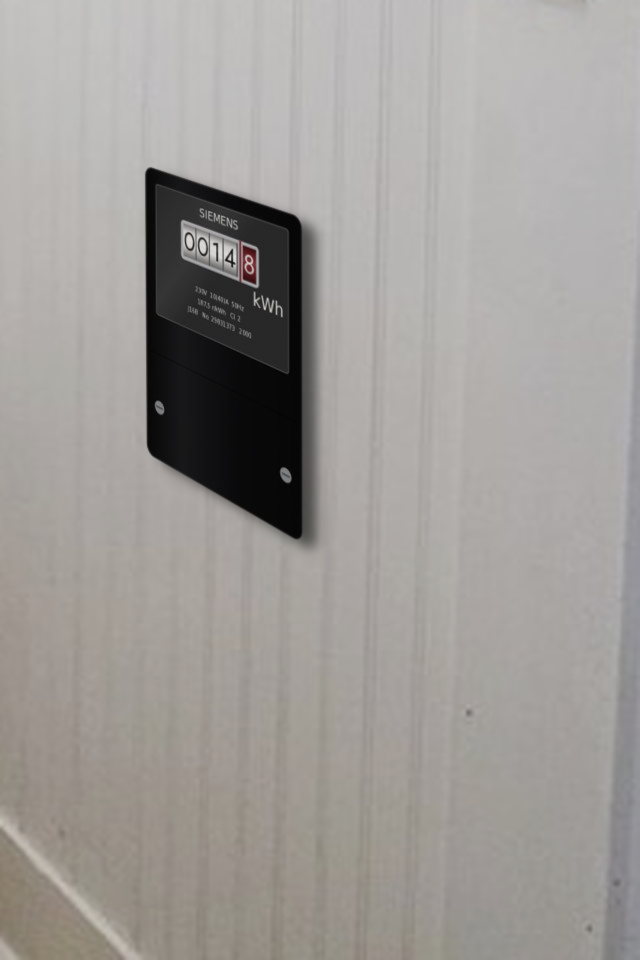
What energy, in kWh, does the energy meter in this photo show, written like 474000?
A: 14.8
